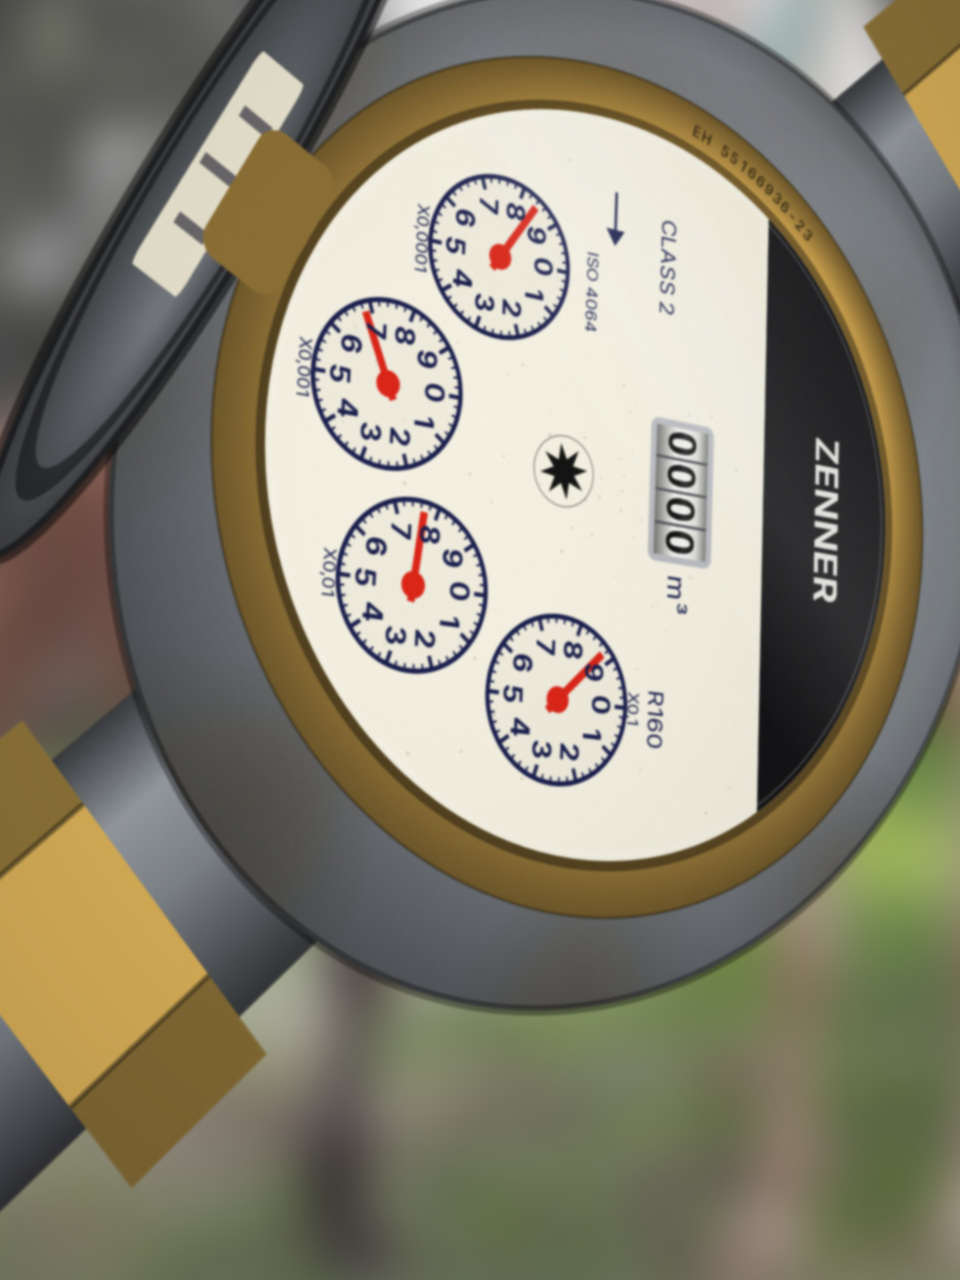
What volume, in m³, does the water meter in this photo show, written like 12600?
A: 0.8768
